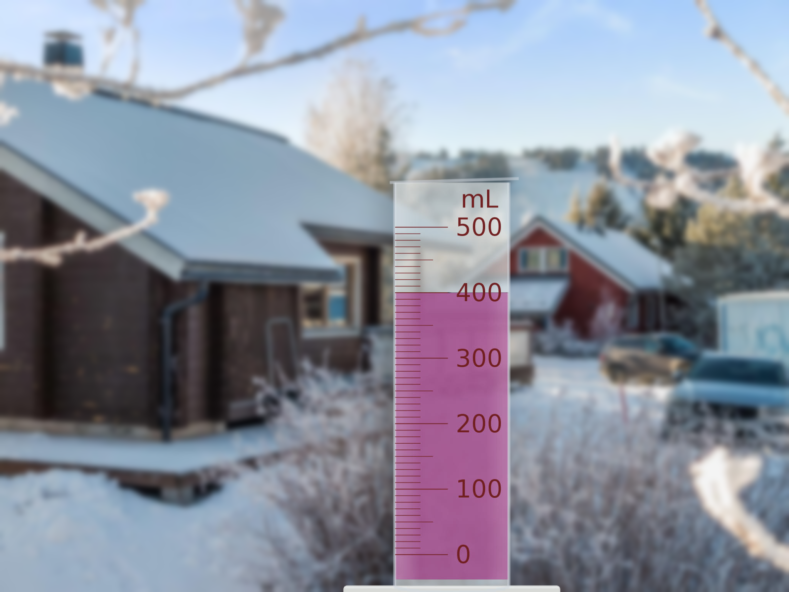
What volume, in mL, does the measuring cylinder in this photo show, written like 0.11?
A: 400
